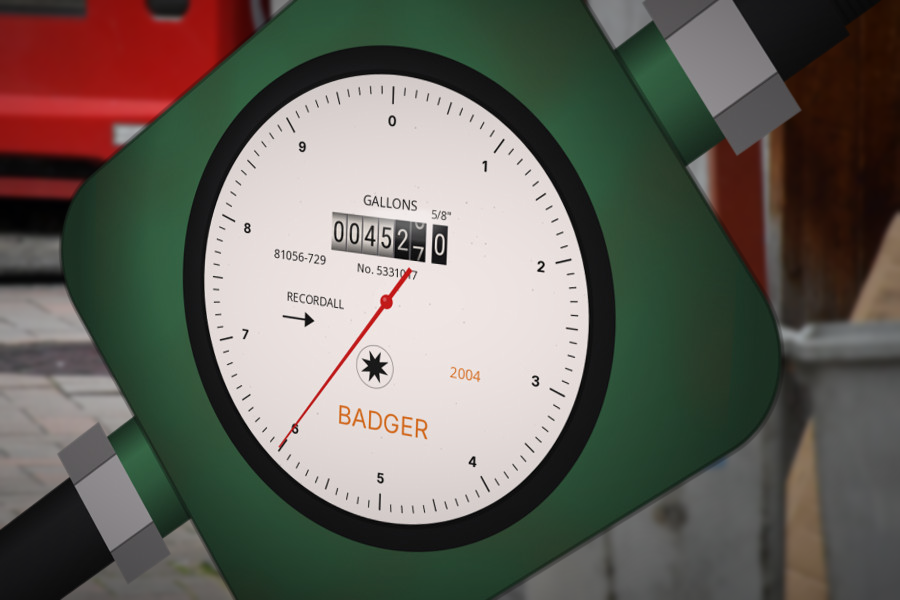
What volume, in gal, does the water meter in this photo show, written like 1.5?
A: 45266.0
